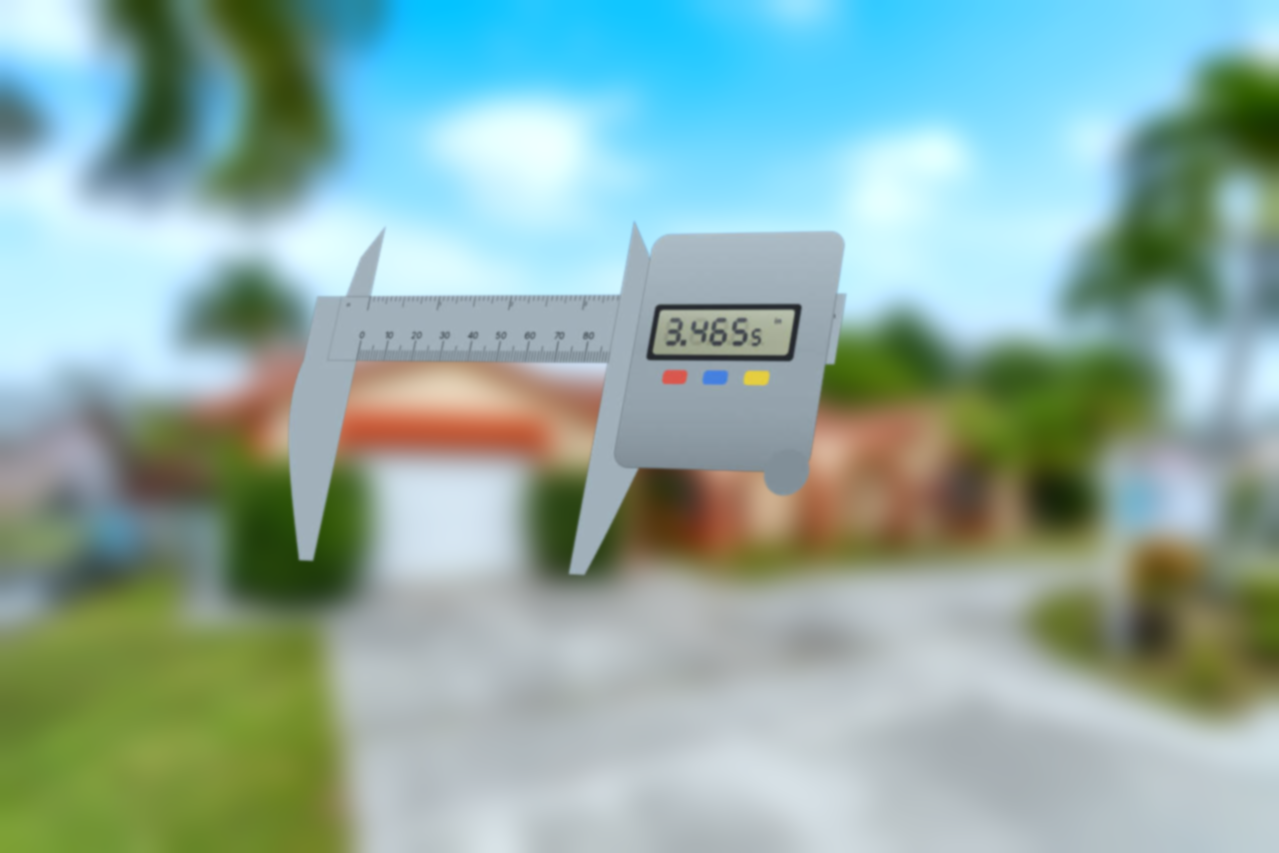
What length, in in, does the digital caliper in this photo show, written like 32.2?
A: 3.4655
